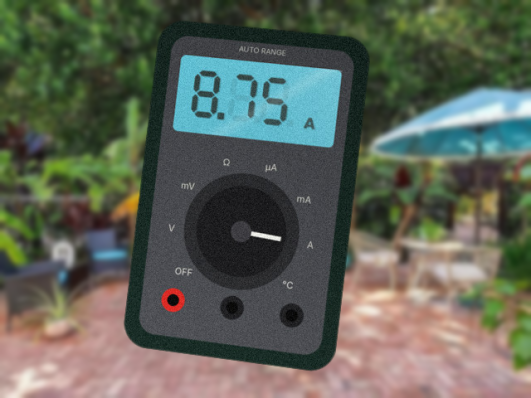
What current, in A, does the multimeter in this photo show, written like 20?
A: 8.75
